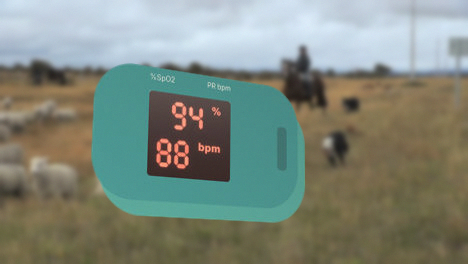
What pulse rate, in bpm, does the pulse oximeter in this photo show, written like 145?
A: 88
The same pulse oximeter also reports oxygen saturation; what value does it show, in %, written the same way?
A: 94
